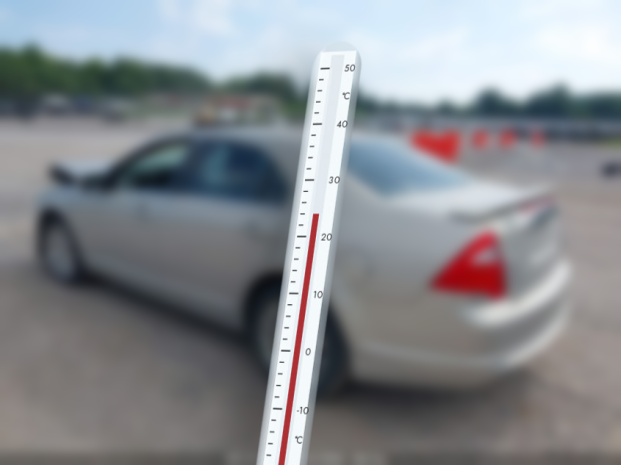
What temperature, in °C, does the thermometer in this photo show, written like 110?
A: 24
